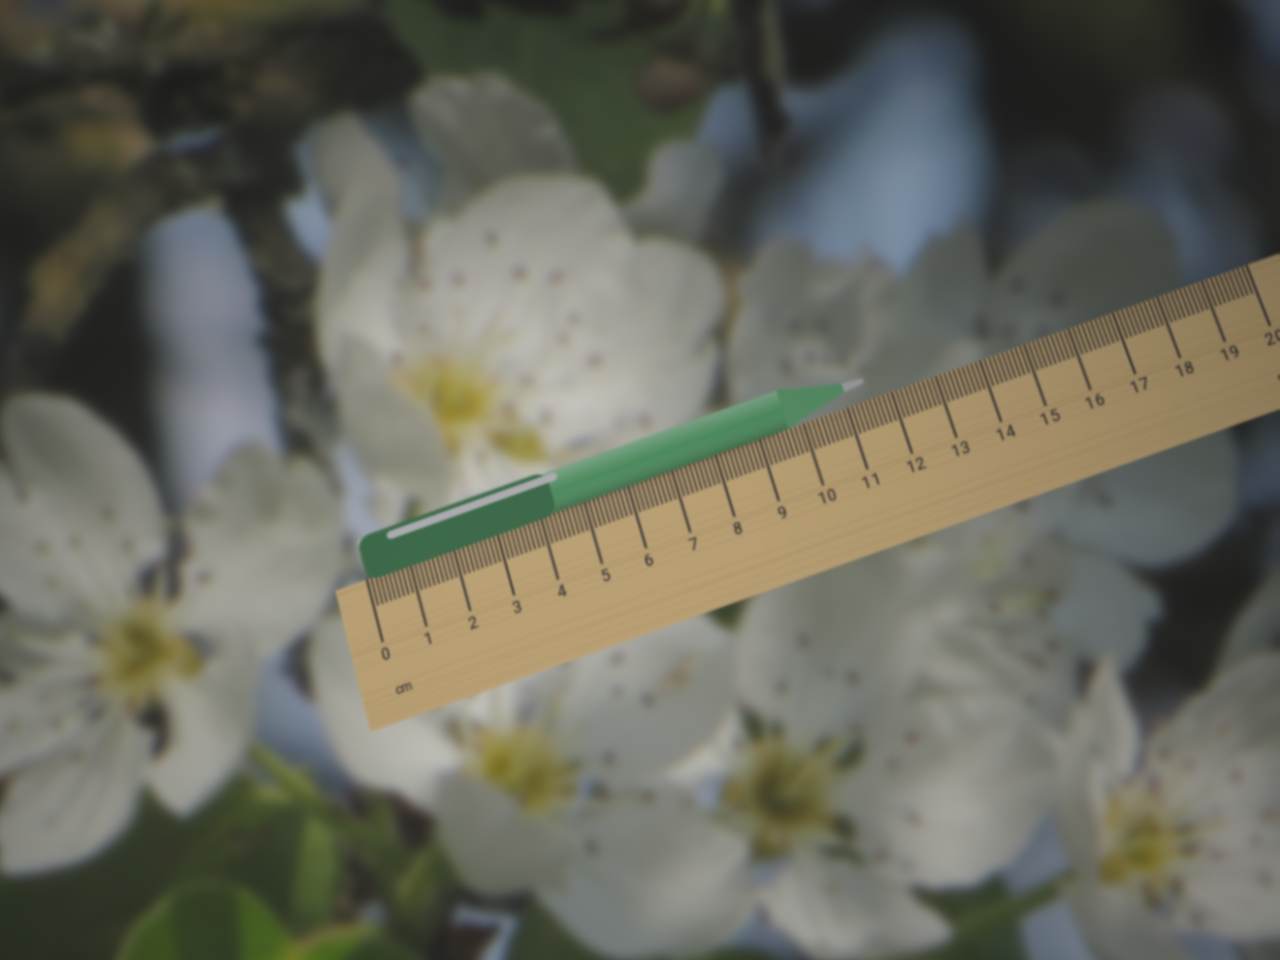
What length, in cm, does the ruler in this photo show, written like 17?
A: 11.5
